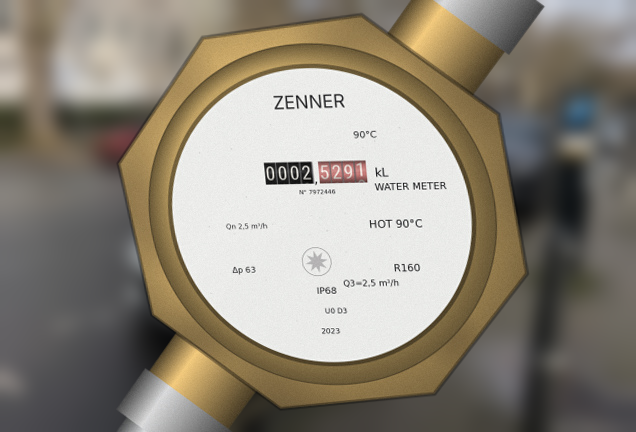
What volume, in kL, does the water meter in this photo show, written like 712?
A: 2.5291
